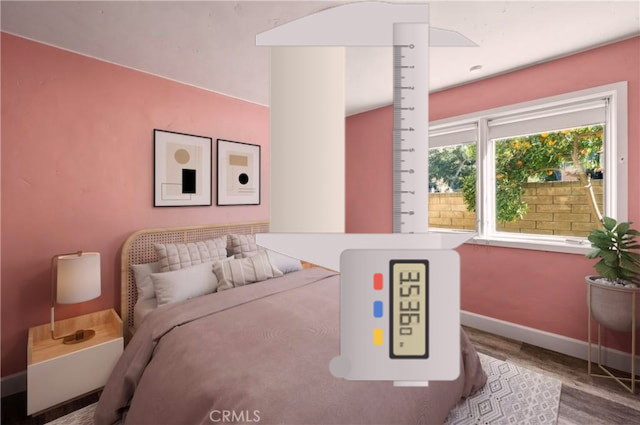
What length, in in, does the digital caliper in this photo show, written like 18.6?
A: 3.5360
